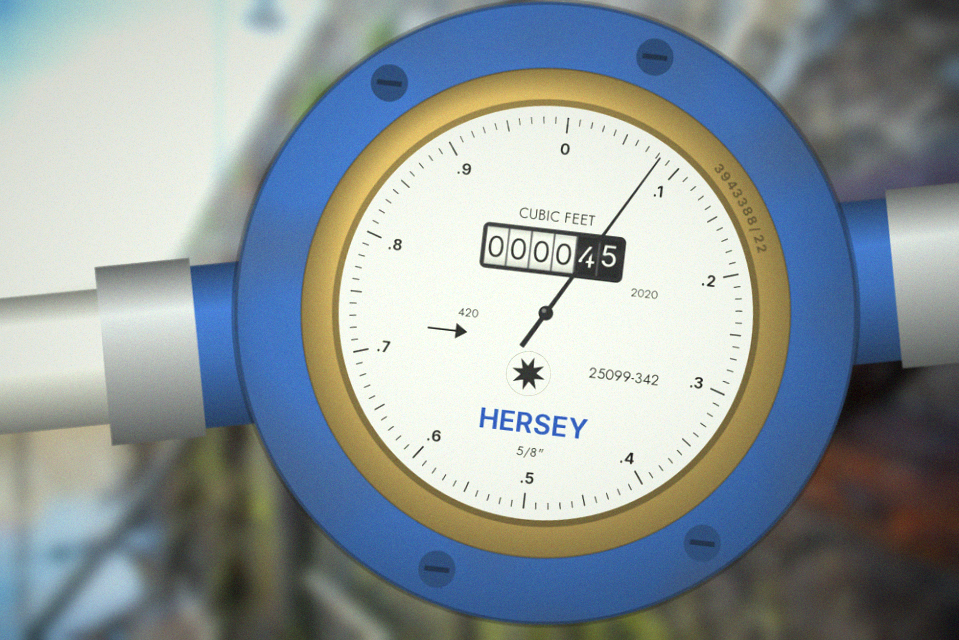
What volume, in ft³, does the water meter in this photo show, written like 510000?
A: 45.08
